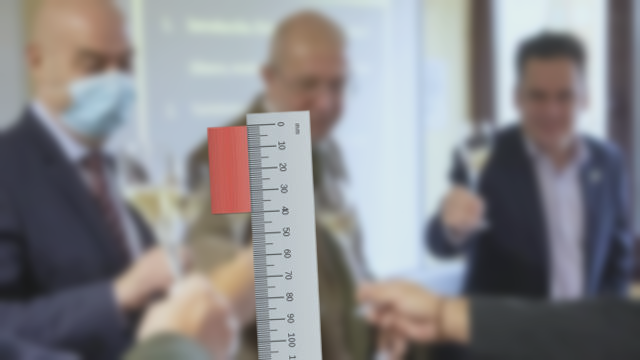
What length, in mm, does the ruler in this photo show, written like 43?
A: 40
